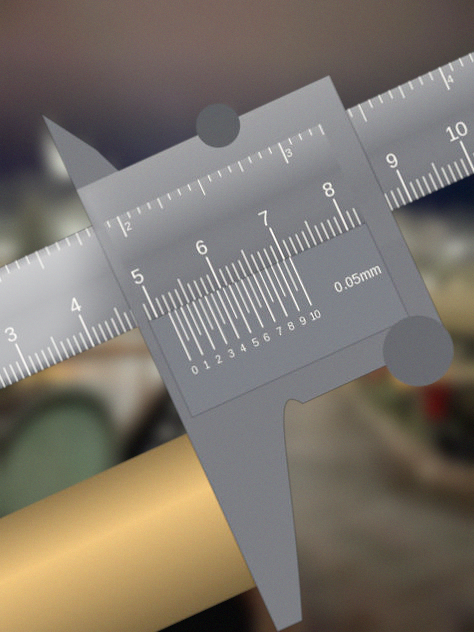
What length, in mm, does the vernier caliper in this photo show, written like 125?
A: 51.8
